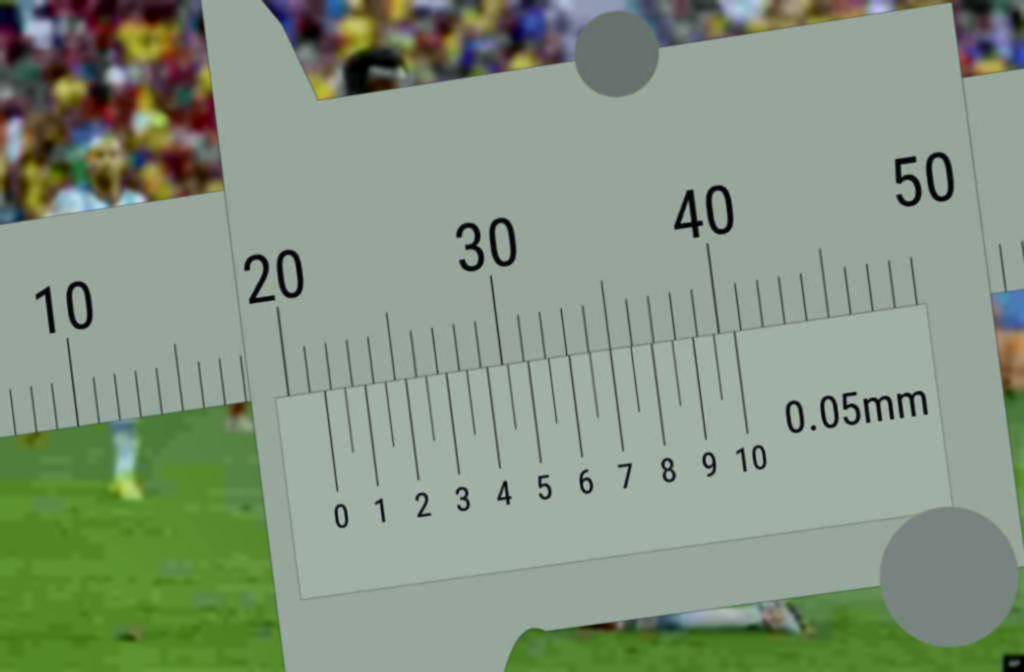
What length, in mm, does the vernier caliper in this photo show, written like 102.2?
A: 21.7
